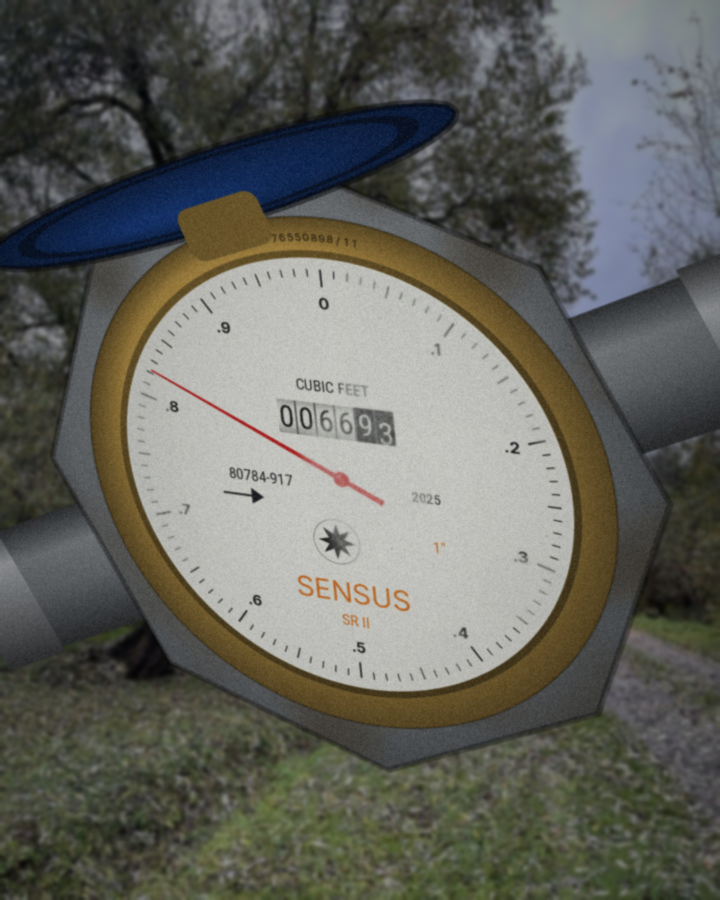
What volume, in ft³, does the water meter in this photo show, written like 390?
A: 6692.82
